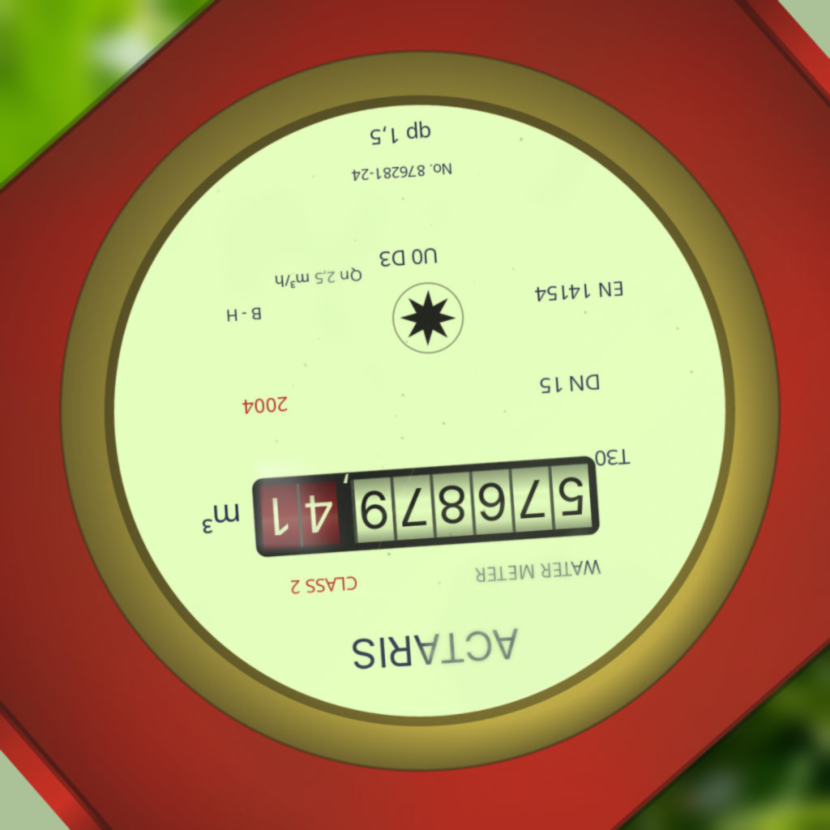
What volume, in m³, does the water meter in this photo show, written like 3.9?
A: 576879.41
